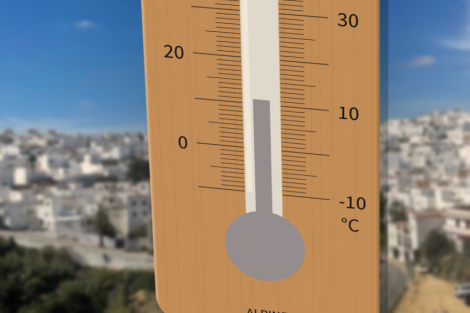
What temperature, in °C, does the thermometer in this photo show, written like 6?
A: 11
